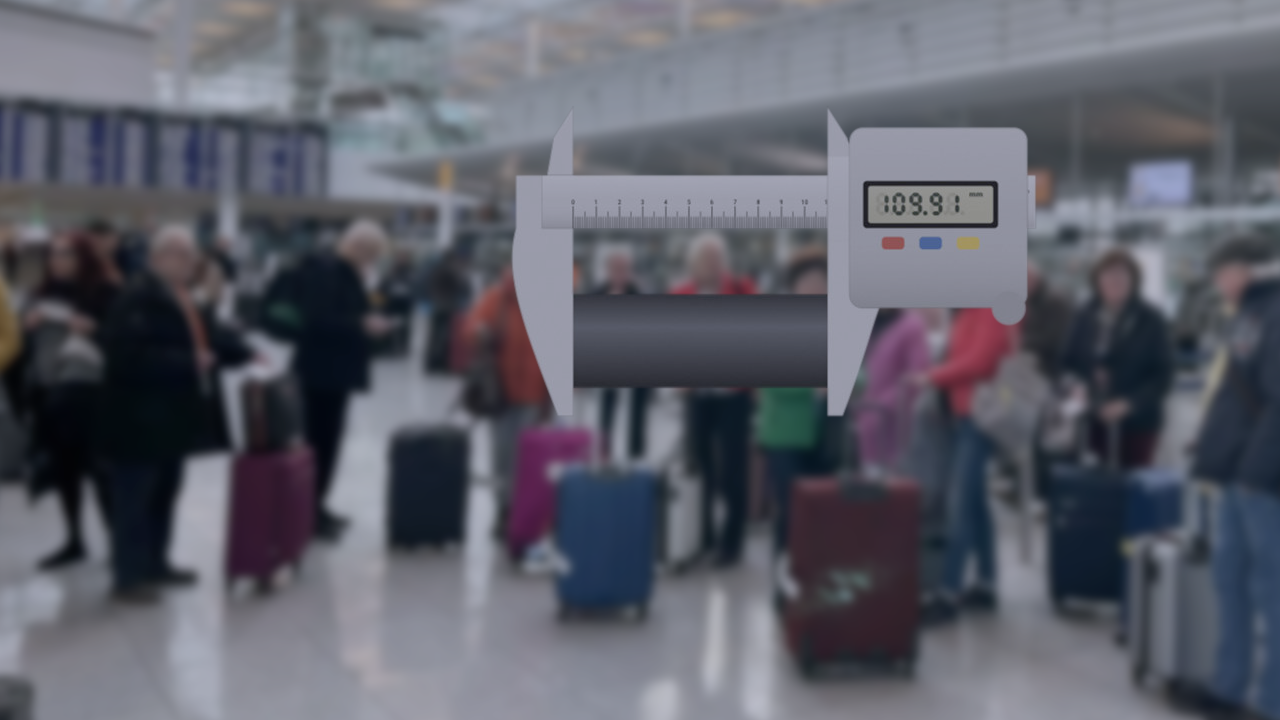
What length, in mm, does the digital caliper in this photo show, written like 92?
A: 109.91
